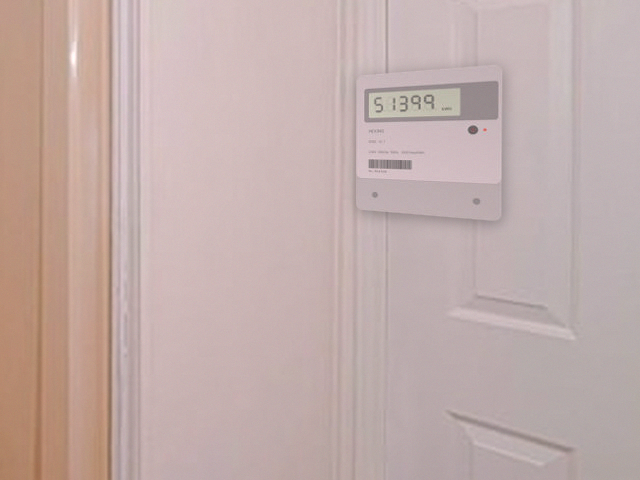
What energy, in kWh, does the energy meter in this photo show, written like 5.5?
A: 51399
